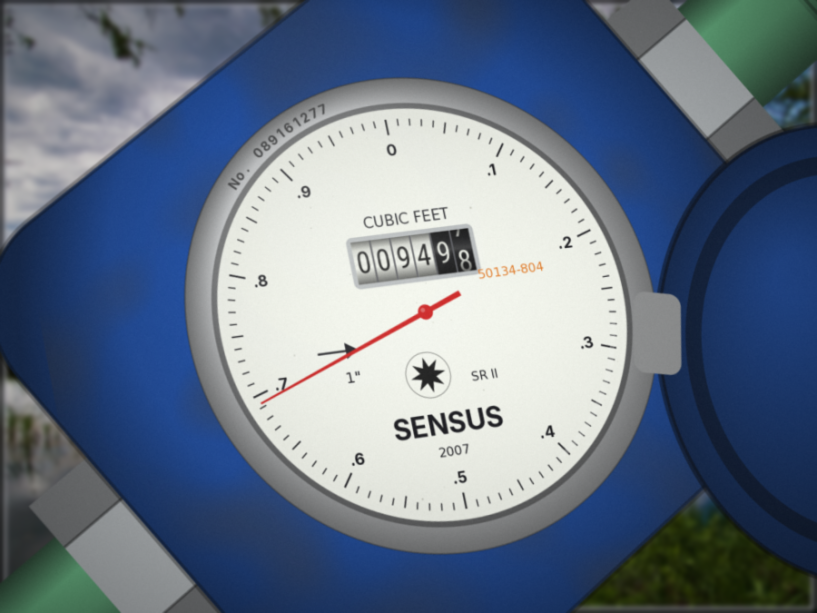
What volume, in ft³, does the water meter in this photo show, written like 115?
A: 9497.69
